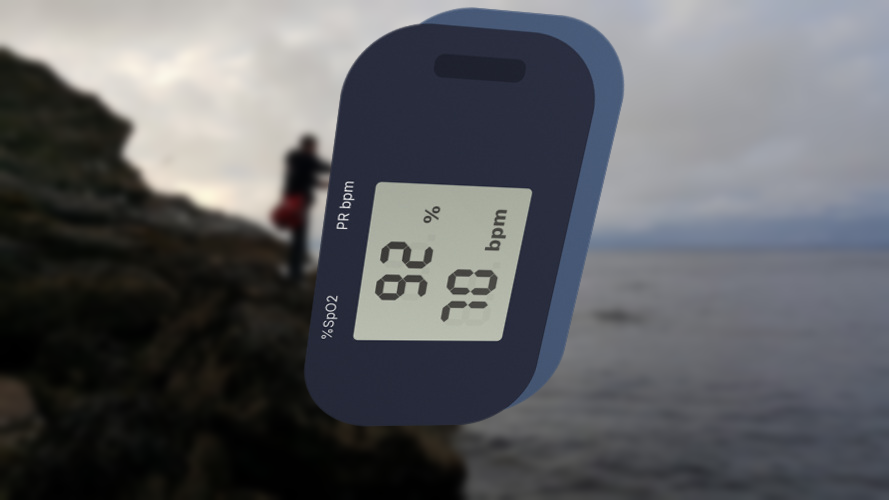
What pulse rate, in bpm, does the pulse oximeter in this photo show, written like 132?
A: 70
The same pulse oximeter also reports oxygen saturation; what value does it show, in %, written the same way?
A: 92
